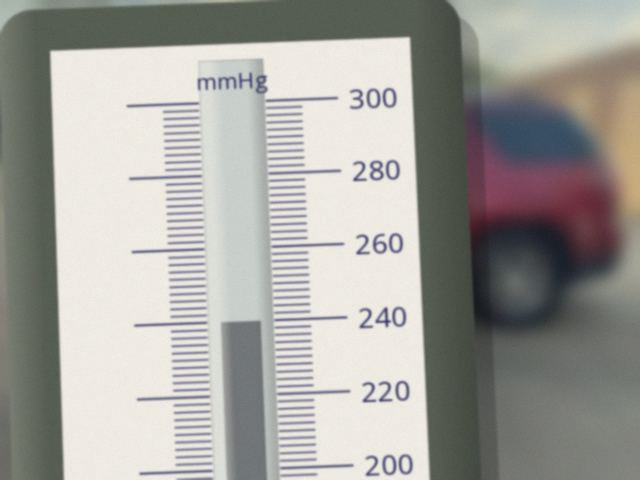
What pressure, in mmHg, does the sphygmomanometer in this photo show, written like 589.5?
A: 240
